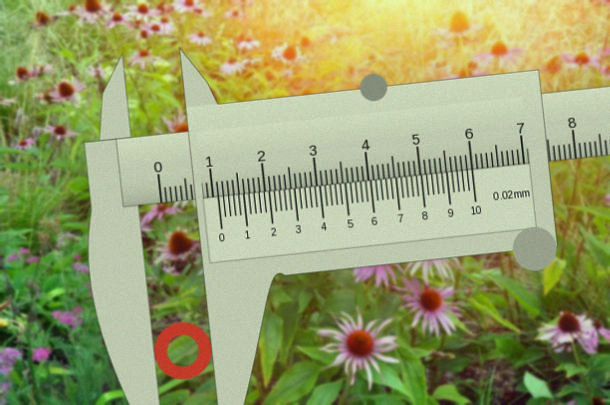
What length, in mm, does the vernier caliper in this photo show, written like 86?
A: 11.0
